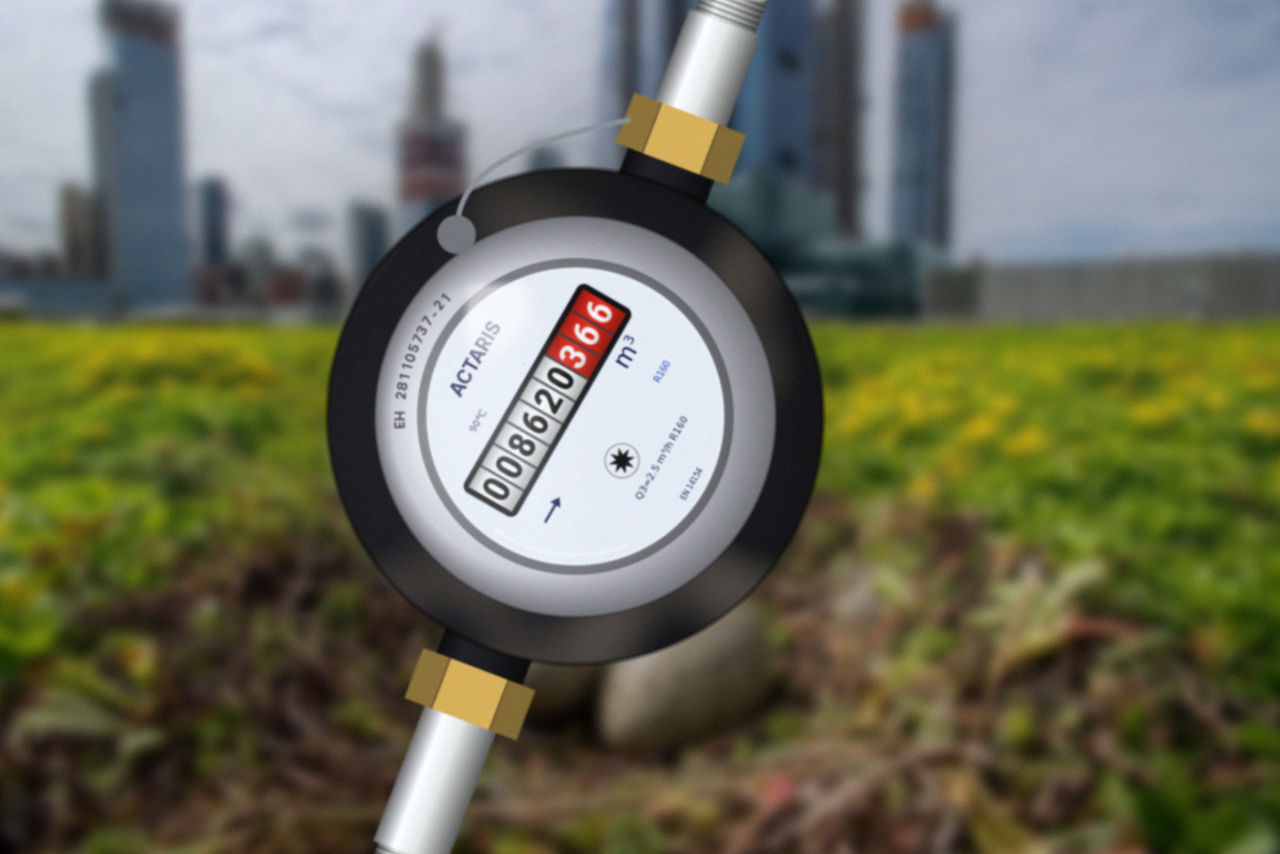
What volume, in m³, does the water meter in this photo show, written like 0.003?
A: 8620.366
